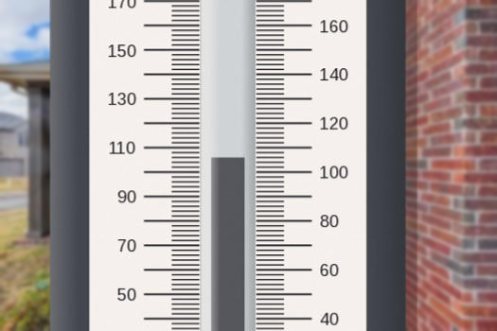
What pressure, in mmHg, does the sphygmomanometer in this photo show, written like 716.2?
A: 106
